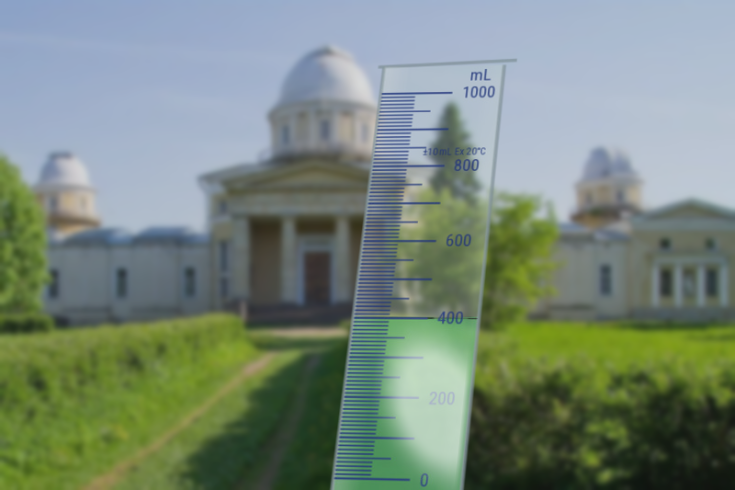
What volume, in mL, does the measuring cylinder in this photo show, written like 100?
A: 400
